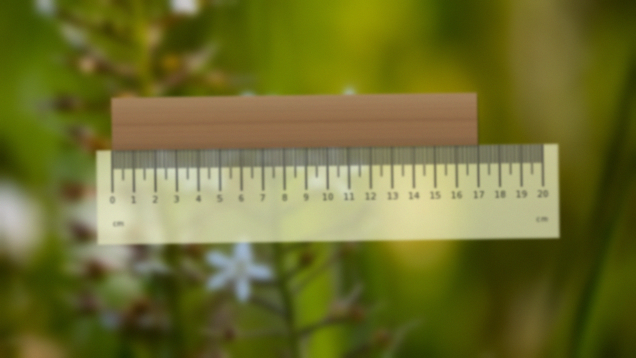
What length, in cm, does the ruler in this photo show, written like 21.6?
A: 17
